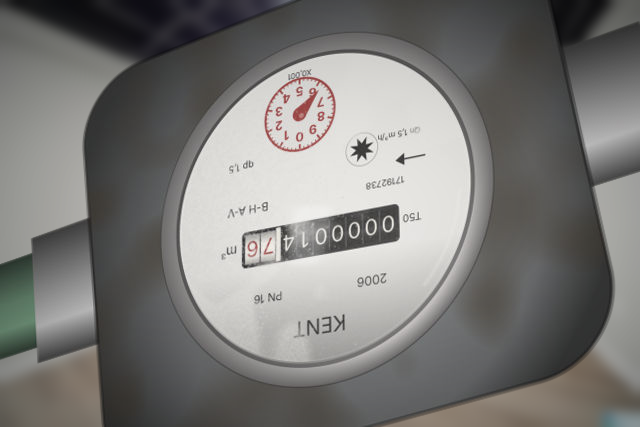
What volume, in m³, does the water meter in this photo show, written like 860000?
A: 14.766
